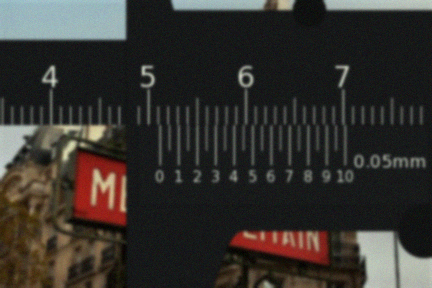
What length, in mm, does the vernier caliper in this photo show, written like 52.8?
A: 51.2
